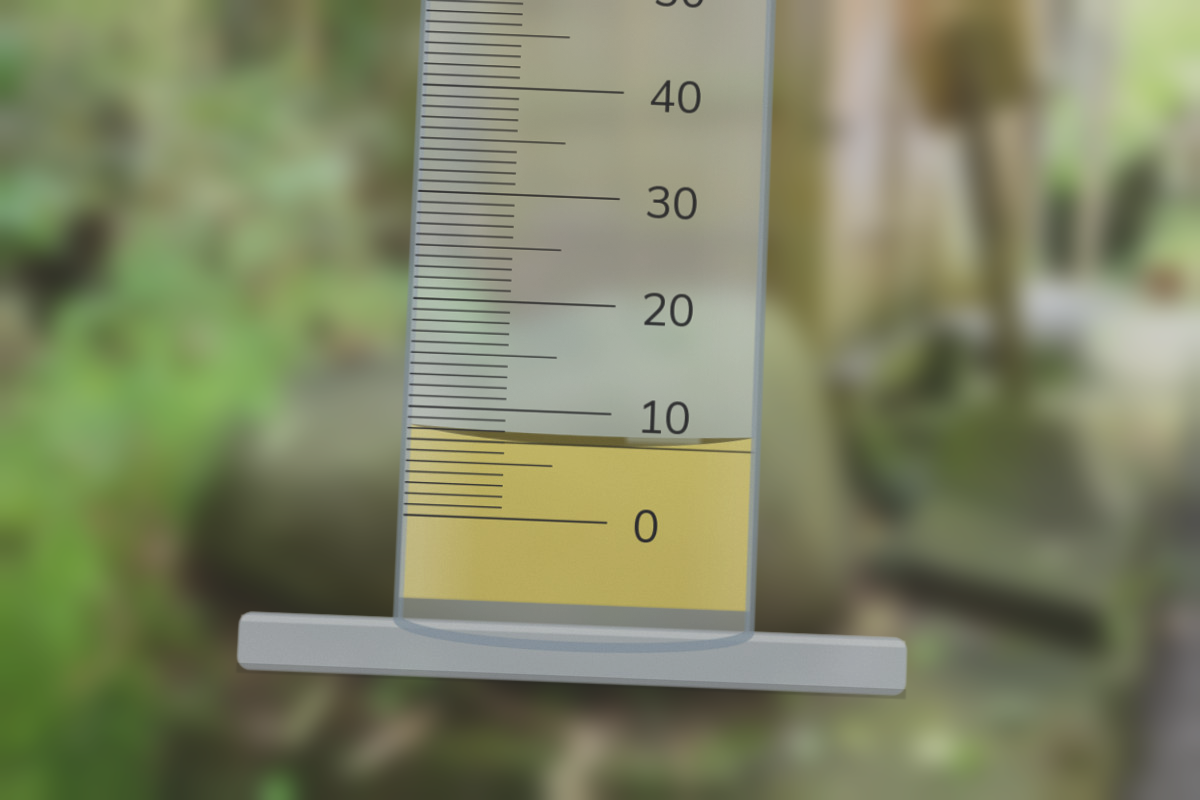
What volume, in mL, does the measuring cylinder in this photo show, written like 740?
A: 7
